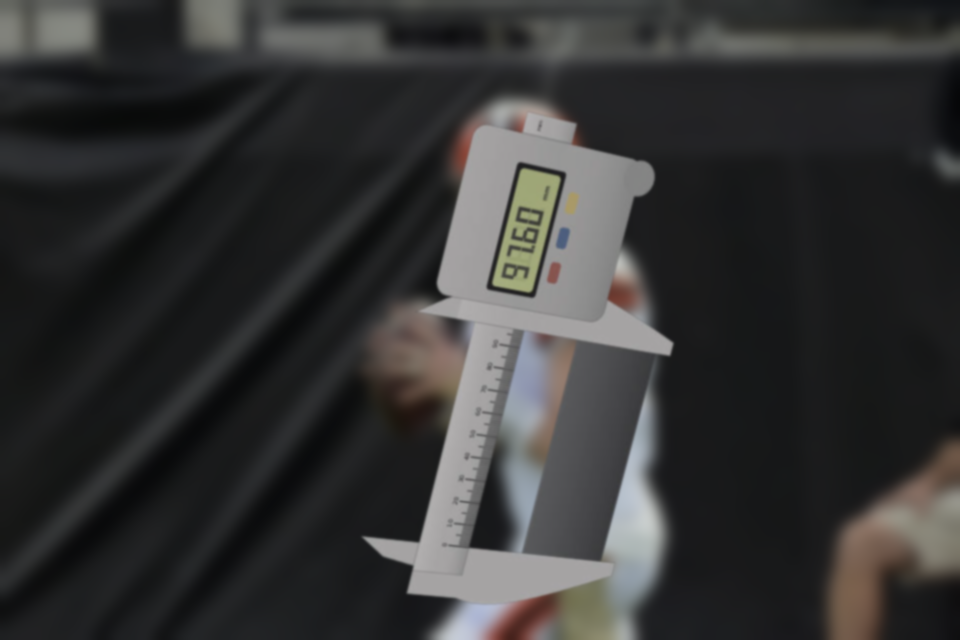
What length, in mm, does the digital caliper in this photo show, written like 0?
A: 97.60
